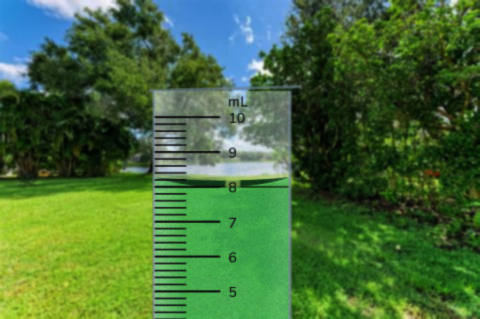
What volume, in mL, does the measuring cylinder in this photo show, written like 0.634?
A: 8
